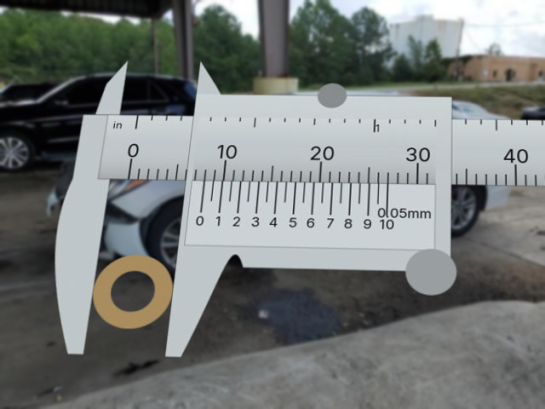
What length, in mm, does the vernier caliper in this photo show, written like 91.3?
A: 8.0
